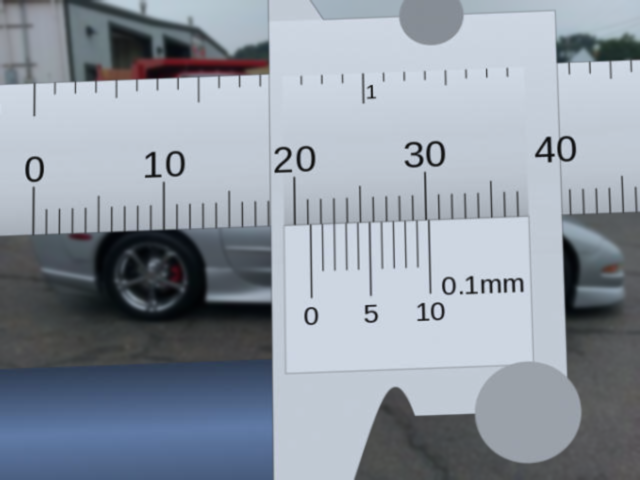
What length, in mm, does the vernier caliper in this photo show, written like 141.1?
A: 21.2
